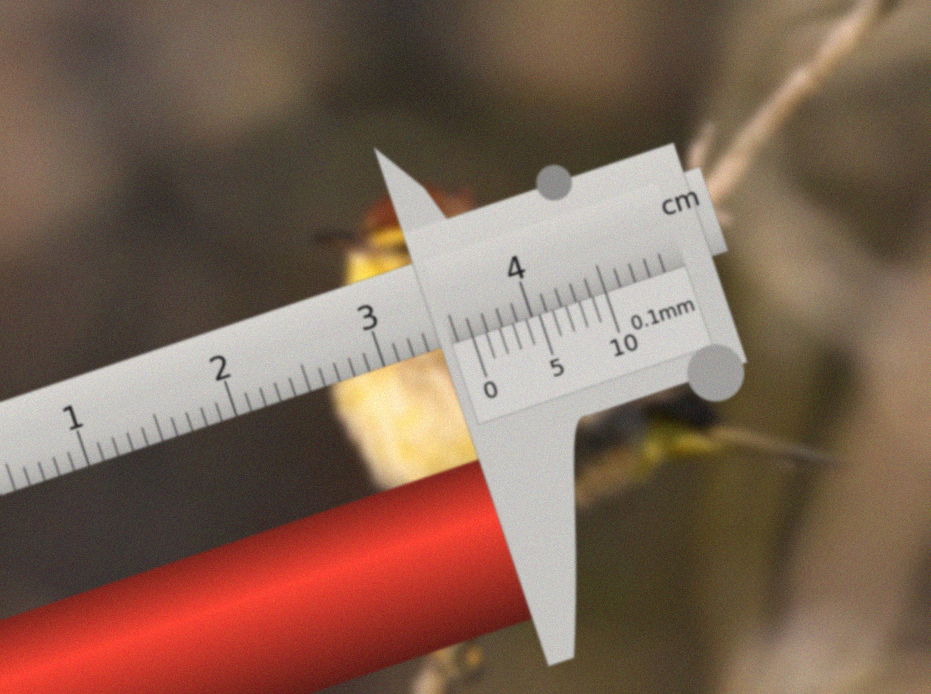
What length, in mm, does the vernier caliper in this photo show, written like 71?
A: 36.0
